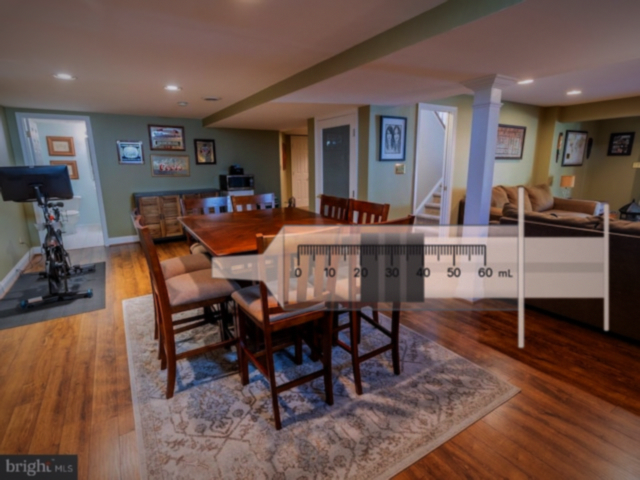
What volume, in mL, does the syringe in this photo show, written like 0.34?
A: 20
